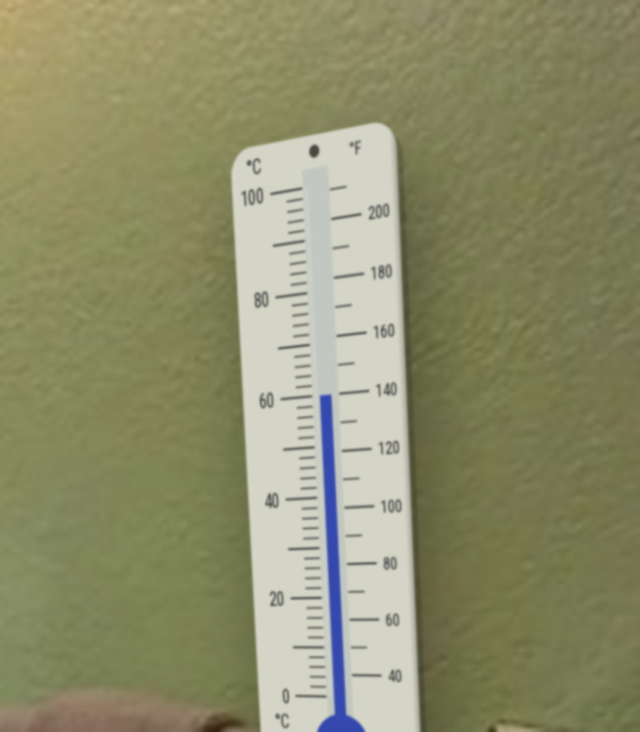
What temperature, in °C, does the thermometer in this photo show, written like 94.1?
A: 60
